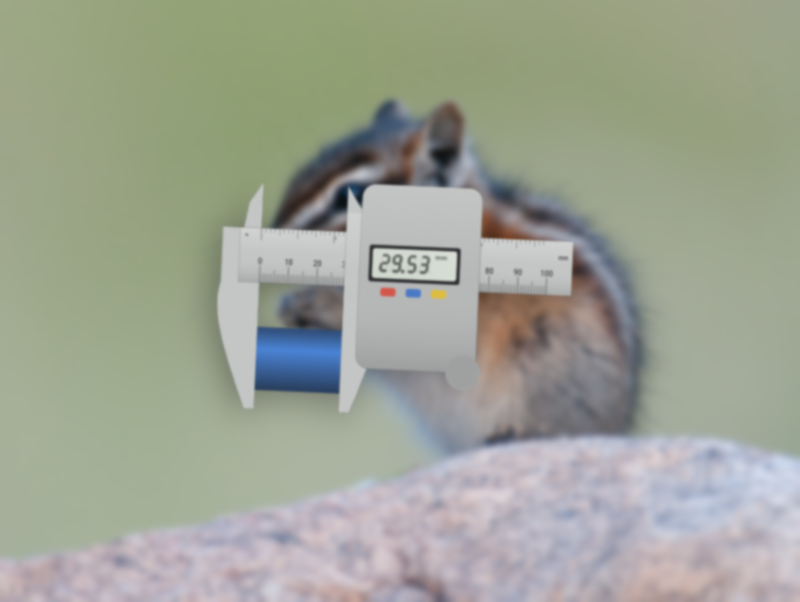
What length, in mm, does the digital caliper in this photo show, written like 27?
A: 29.53
